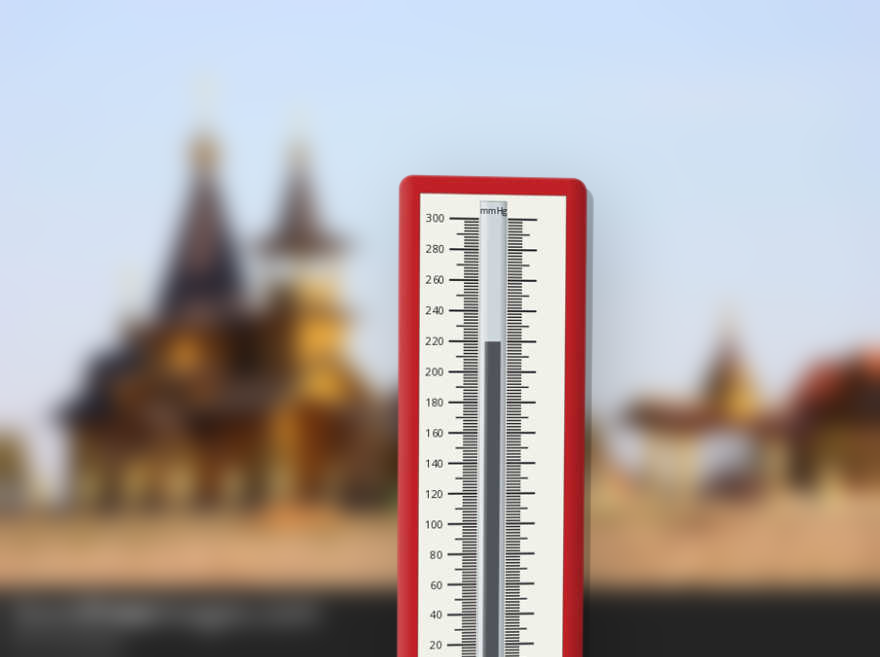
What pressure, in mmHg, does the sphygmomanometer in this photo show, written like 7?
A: 220
